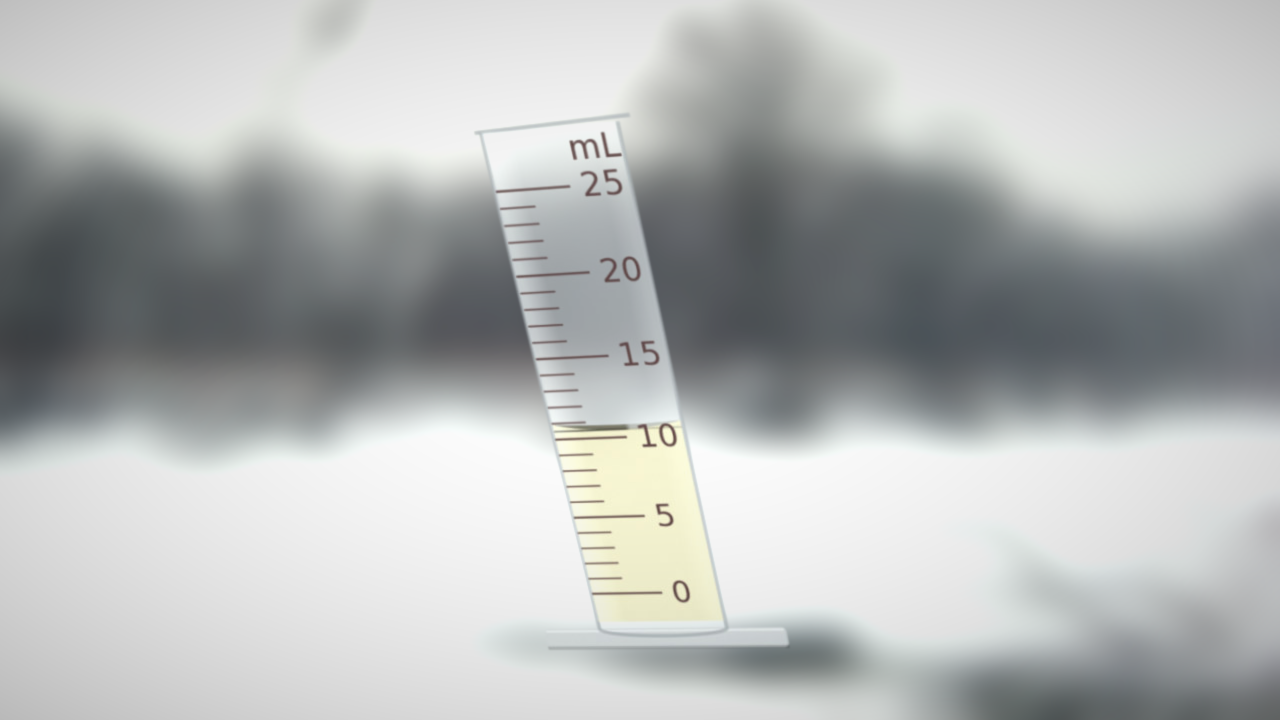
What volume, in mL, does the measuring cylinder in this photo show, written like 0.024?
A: 10.5
